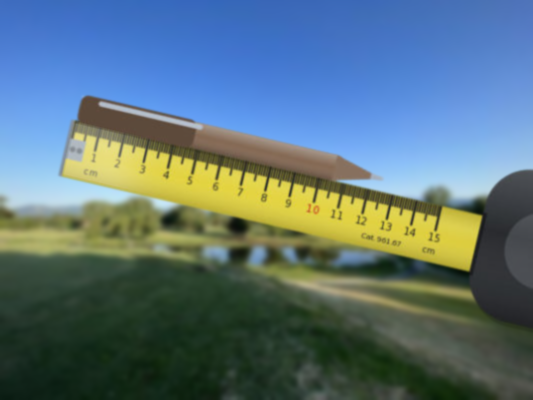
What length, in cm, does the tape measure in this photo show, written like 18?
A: 12.5
